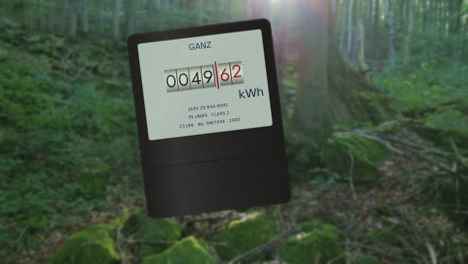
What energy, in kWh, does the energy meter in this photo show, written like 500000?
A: 49.62
